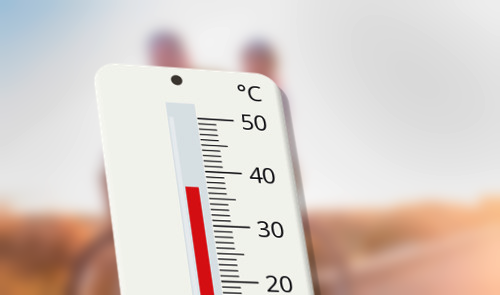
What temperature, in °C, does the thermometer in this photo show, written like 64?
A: 37
